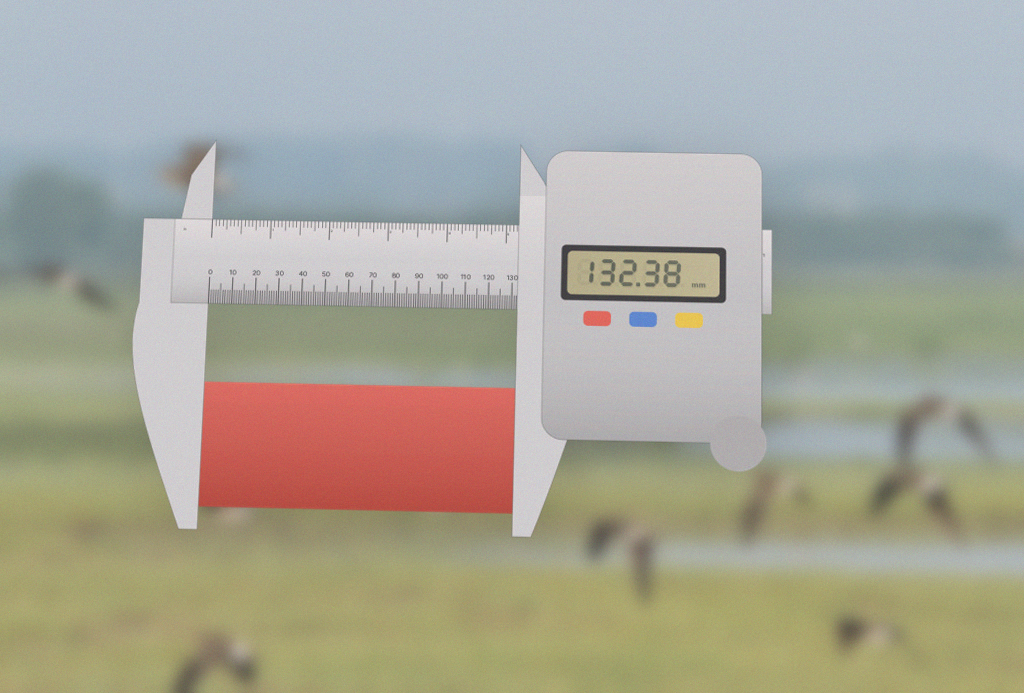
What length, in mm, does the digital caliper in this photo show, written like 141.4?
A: 132.38
